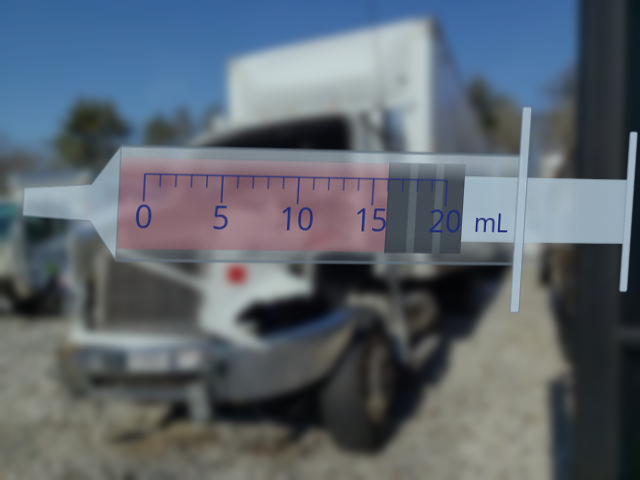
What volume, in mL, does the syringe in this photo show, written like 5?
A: 16
